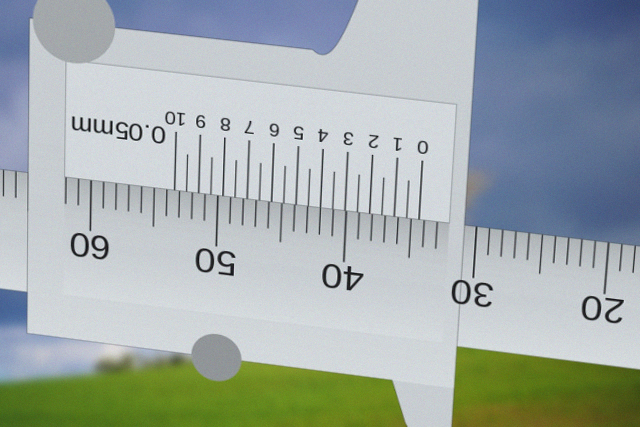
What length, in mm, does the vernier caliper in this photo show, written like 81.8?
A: 34.4
